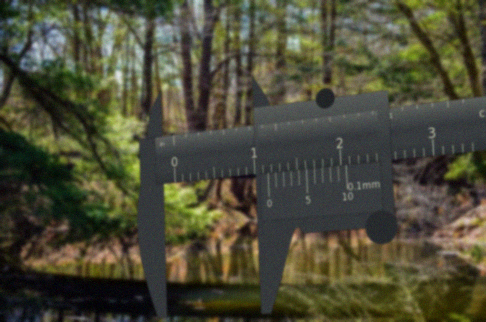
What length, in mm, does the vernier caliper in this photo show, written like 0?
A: 11.6
